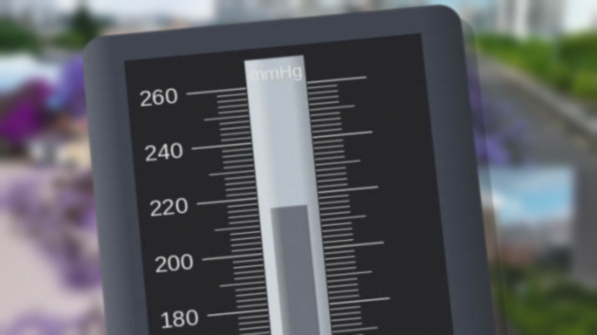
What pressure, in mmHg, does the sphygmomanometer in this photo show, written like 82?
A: 216
